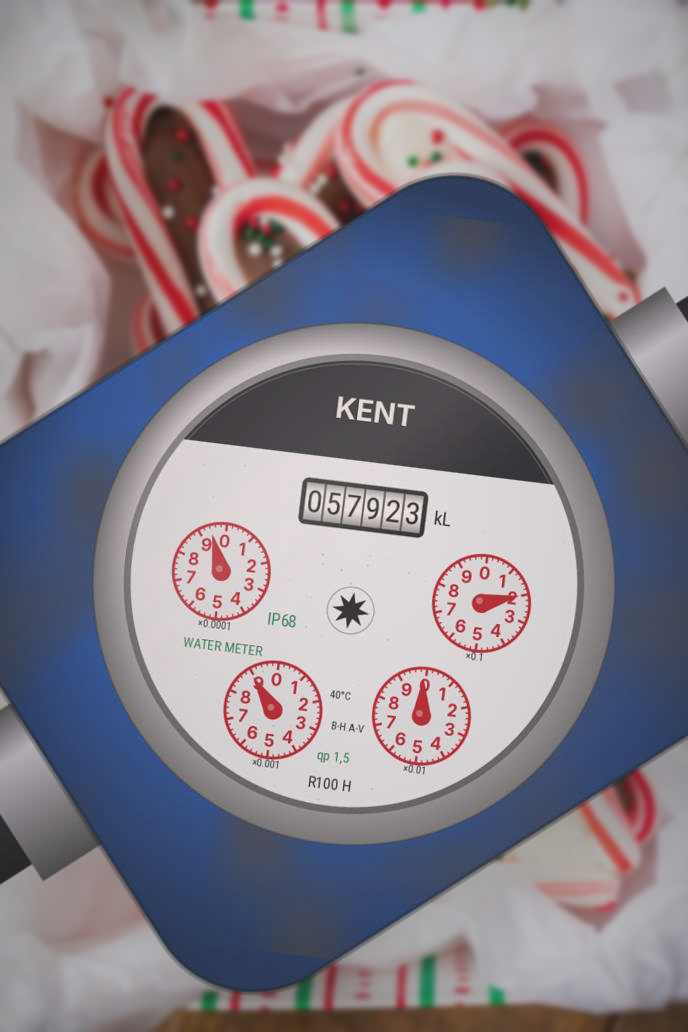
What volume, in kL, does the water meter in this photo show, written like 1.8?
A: 57923.1989
